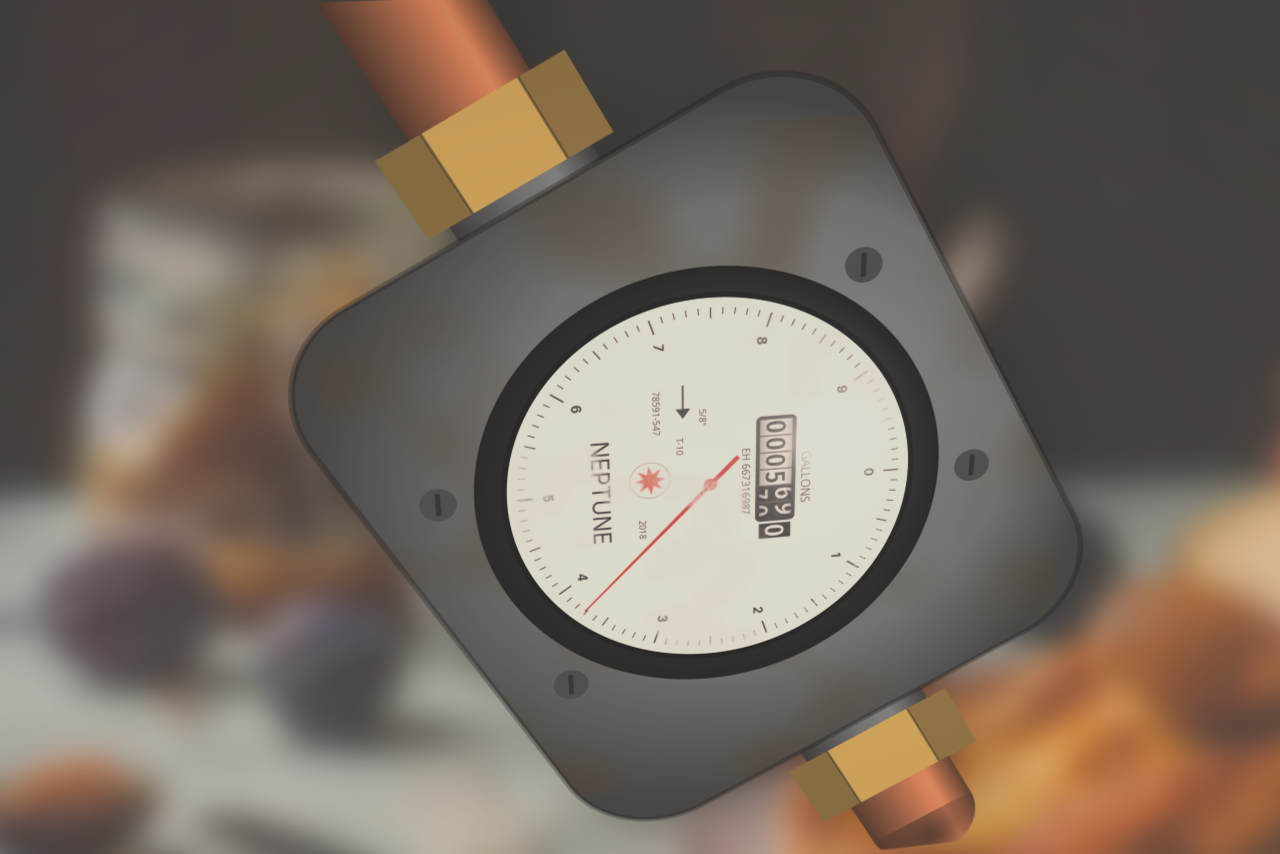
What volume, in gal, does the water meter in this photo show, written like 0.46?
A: 5693.7
